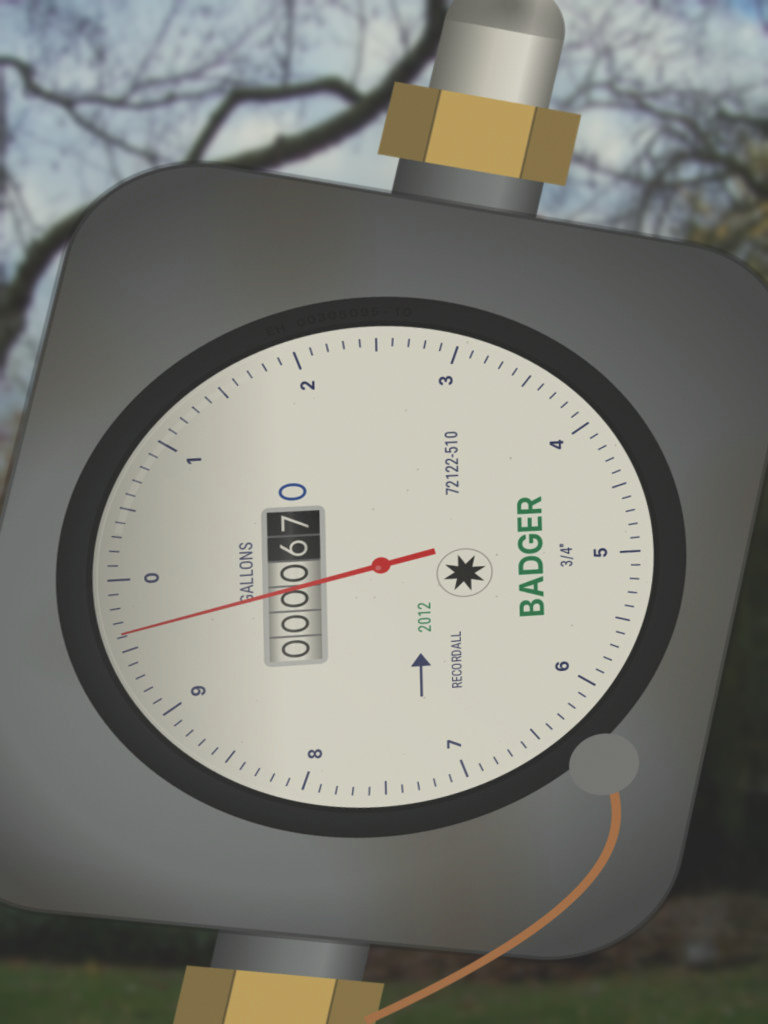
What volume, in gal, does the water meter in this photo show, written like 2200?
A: 669.6
